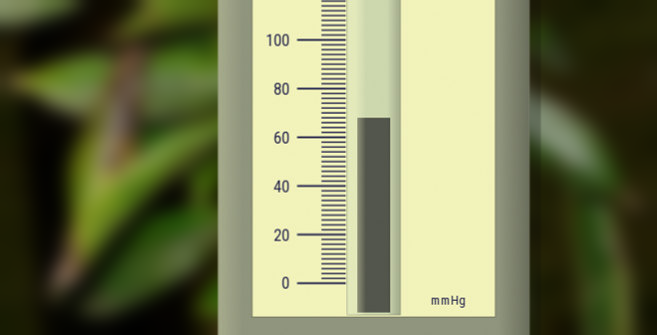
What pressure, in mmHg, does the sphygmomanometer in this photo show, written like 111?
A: 68
